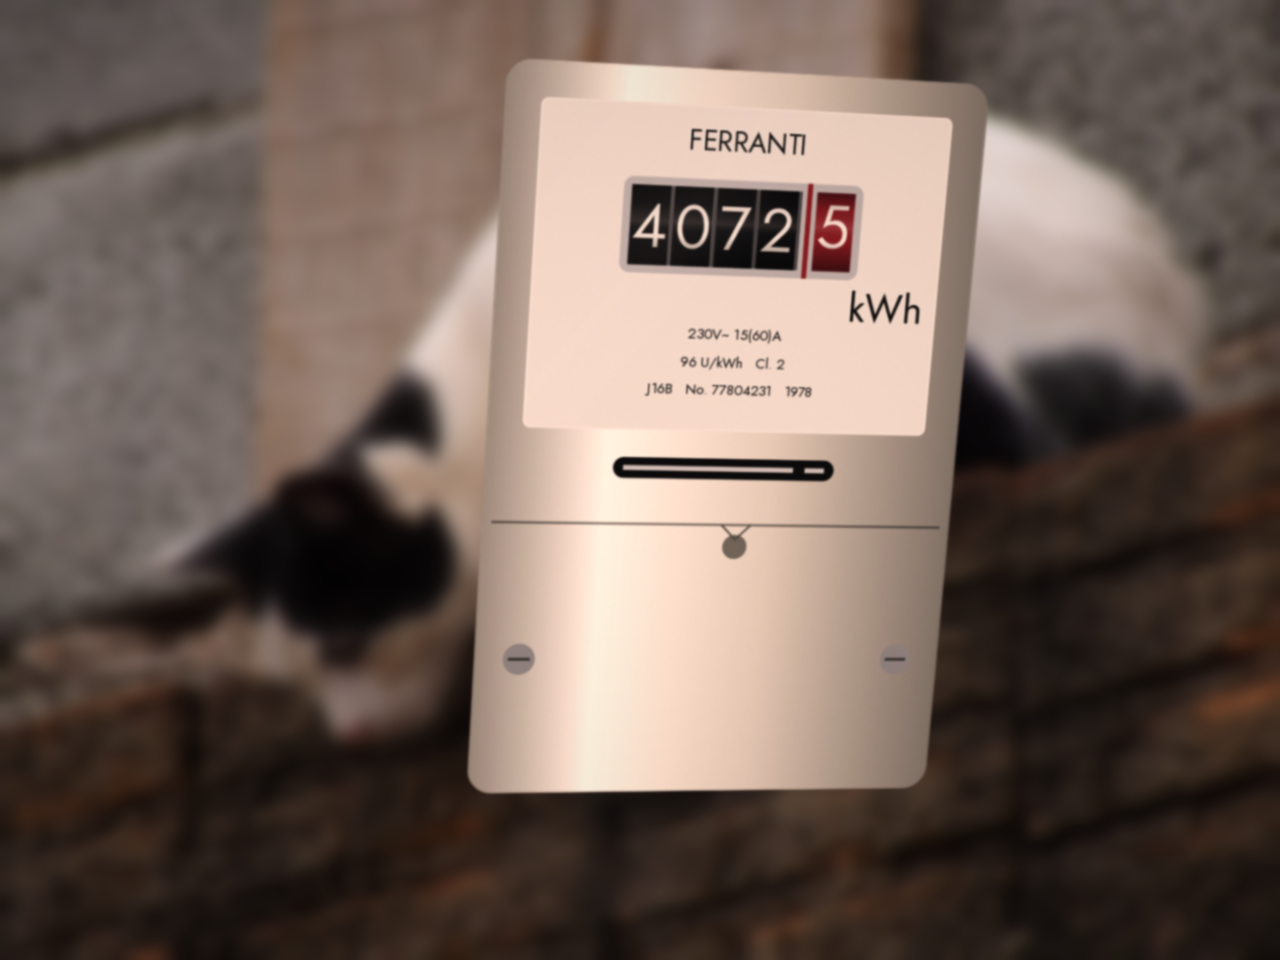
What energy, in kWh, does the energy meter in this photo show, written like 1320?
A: 4072.5
